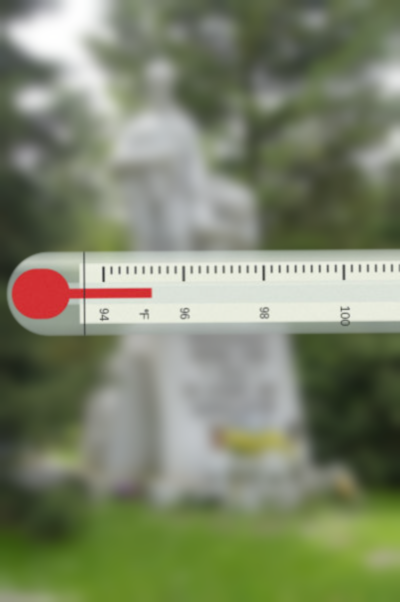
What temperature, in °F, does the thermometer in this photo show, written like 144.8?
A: 95.2
